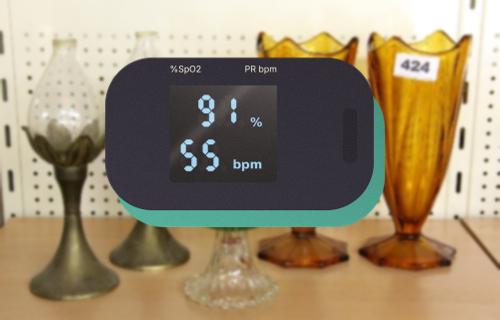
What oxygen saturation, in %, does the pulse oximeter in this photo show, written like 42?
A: 91
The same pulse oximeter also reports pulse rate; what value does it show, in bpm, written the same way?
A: 55
